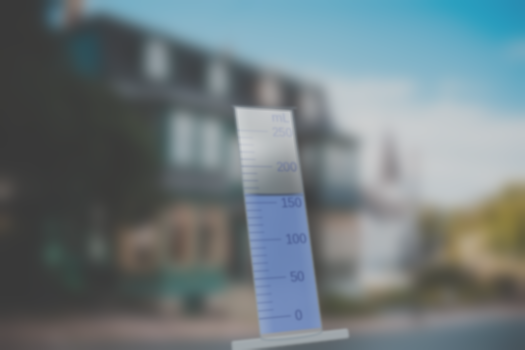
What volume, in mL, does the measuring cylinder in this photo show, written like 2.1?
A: 160
